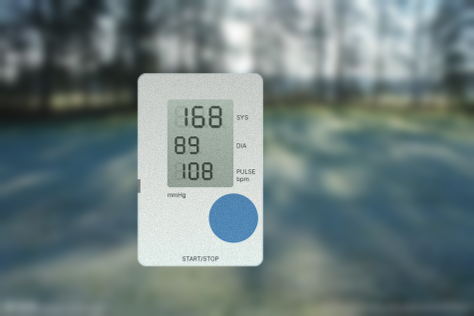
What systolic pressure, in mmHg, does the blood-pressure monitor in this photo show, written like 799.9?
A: 168
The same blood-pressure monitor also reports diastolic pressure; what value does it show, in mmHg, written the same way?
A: 89
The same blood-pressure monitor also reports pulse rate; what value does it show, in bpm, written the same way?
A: 108
